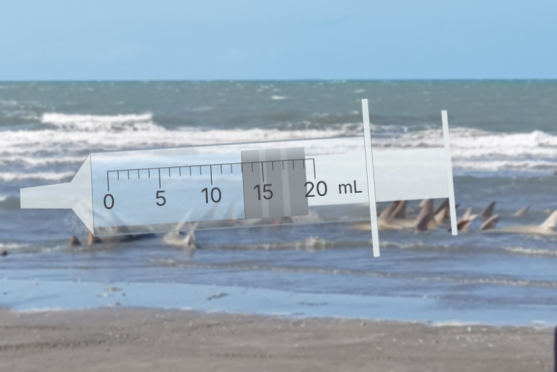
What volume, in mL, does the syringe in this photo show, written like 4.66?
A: 13
